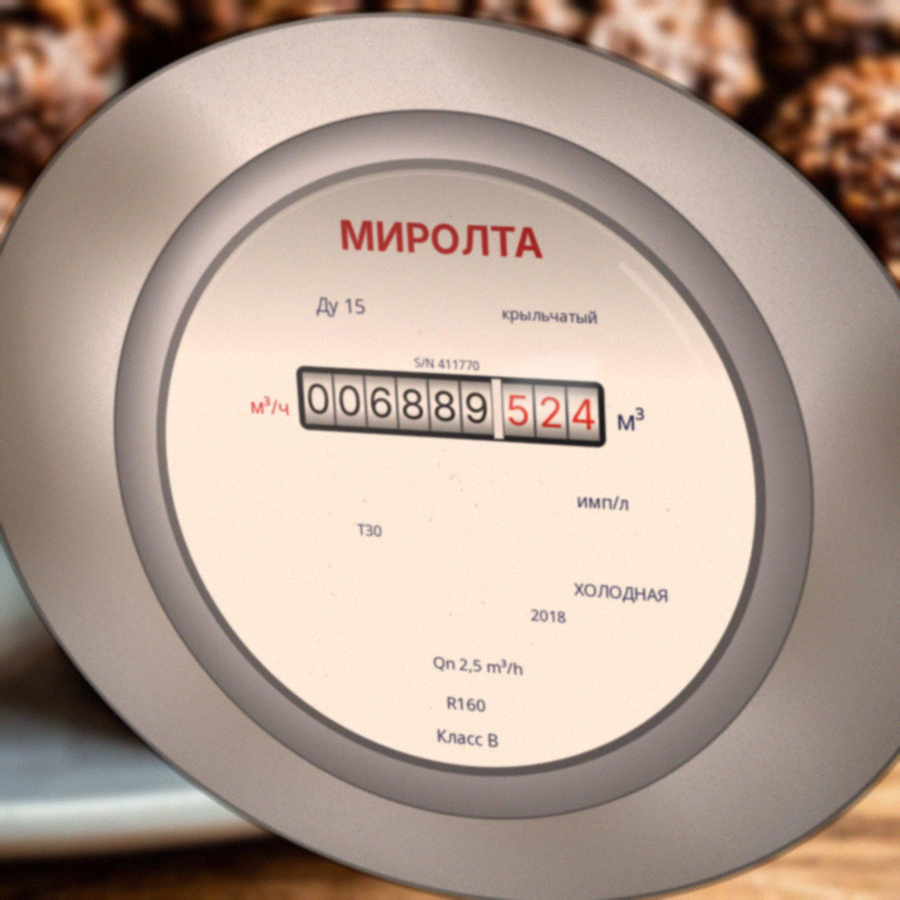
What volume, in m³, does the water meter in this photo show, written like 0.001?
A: 6889.524
